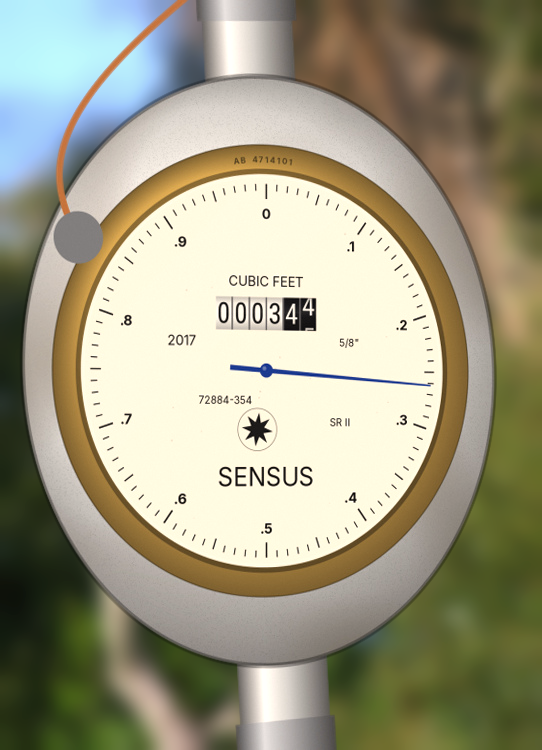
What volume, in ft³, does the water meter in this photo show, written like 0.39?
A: 344.26
